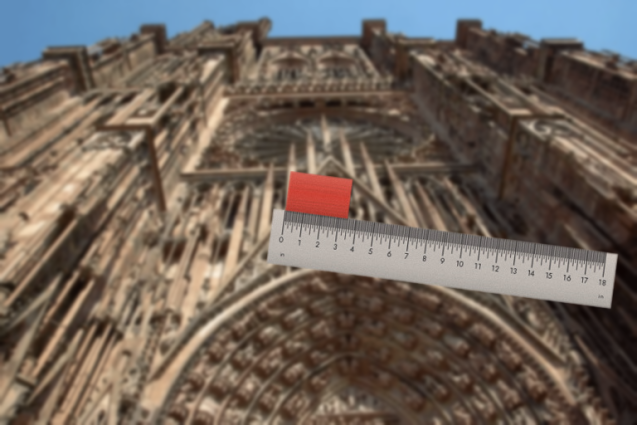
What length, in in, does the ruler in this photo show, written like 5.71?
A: 3.5
